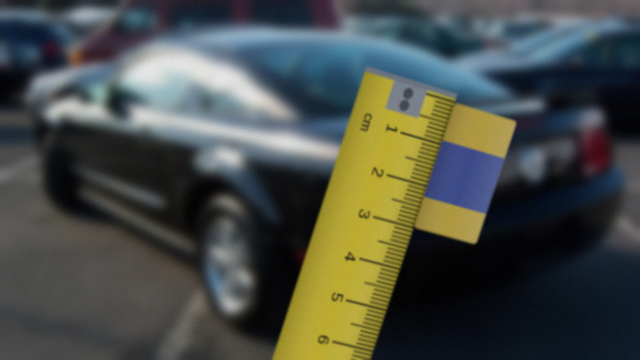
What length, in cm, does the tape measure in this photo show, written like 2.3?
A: 3
